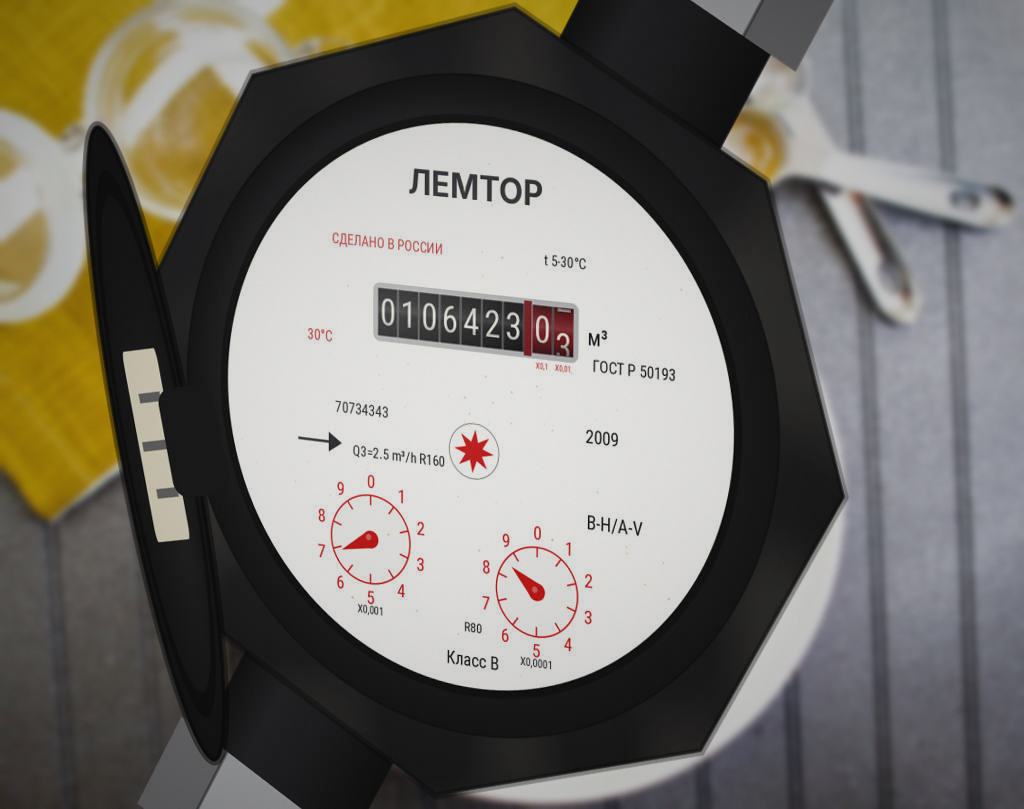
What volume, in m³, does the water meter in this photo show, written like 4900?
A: 106423.0268
